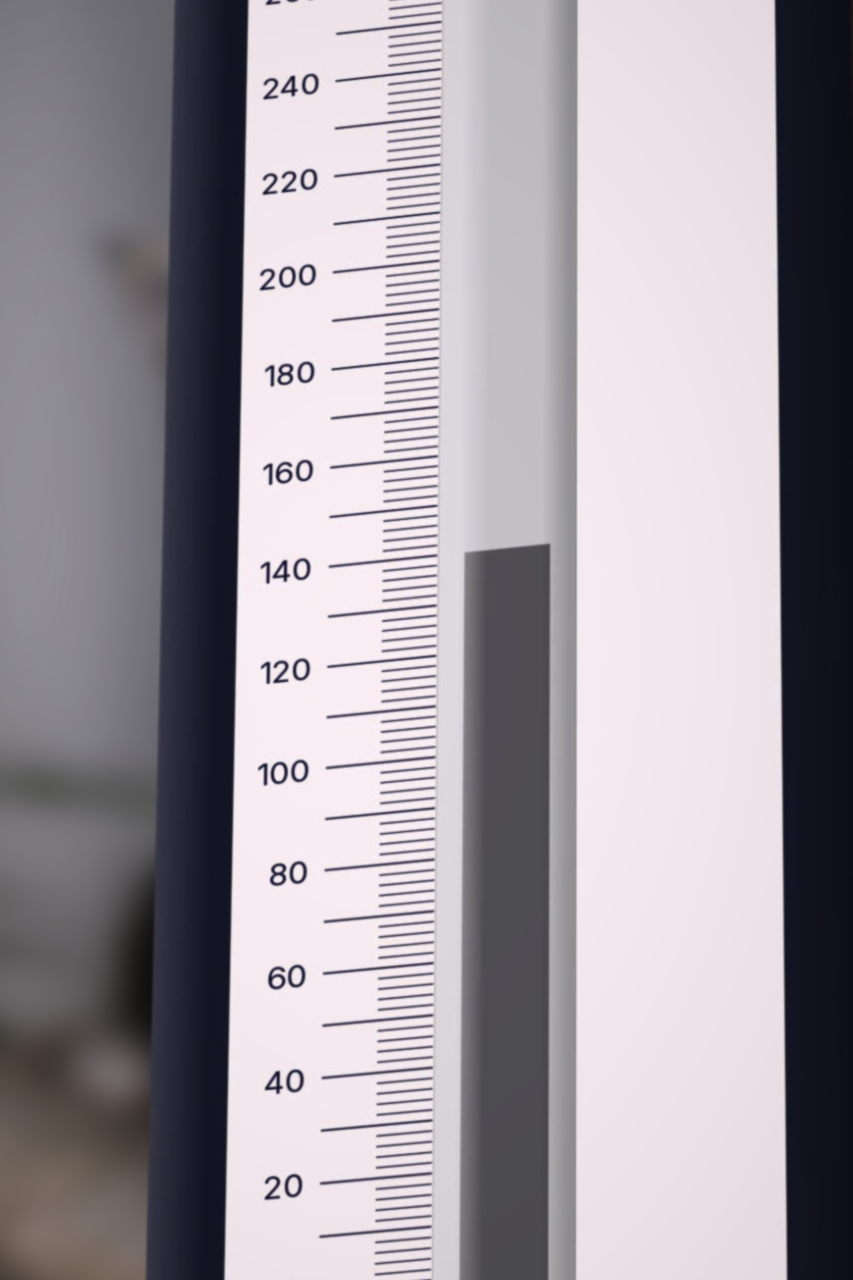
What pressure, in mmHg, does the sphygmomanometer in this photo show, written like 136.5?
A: 140
